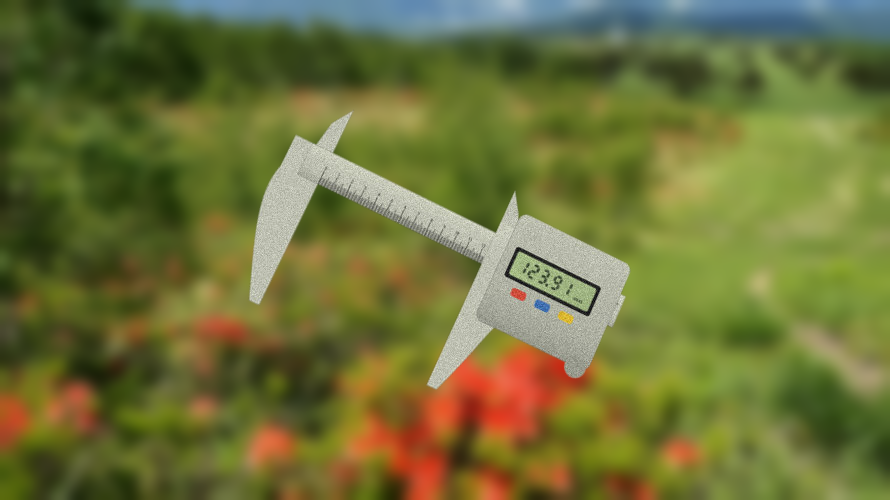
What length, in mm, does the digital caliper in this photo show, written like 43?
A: 123.91
